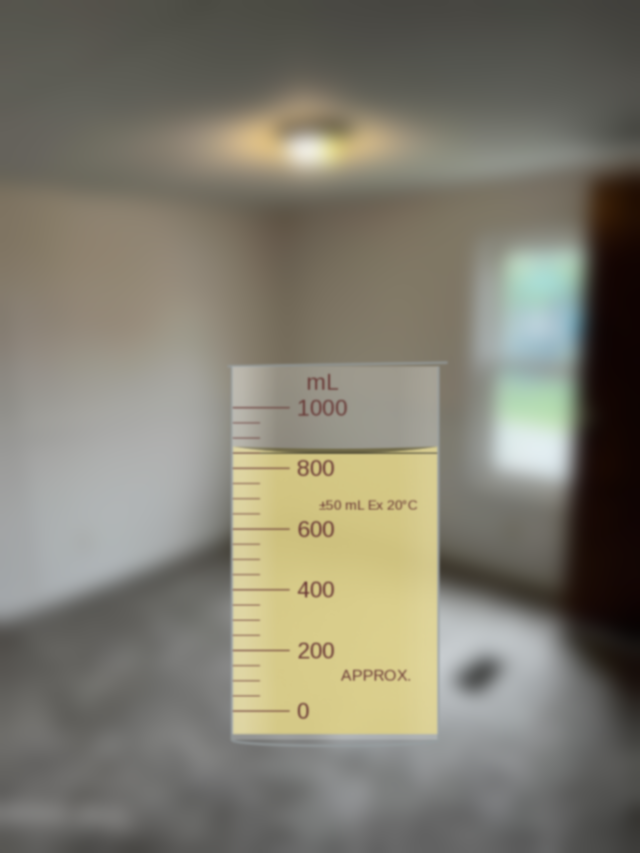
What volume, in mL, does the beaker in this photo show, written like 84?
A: 850
